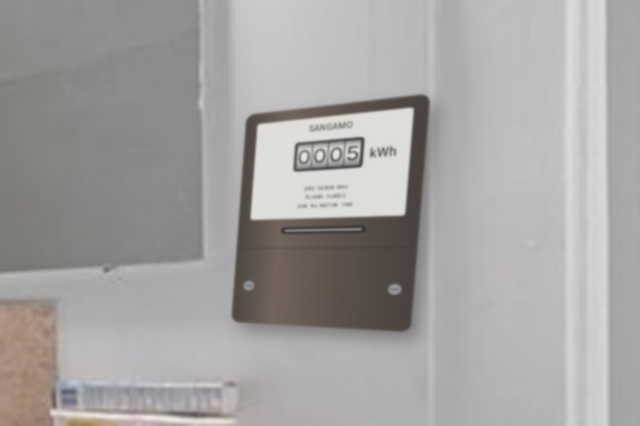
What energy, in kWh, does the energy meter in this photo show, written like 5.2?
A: 5
